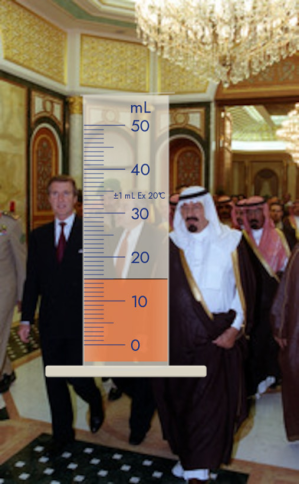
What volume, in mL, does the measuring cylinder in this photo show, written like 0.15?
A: 15
